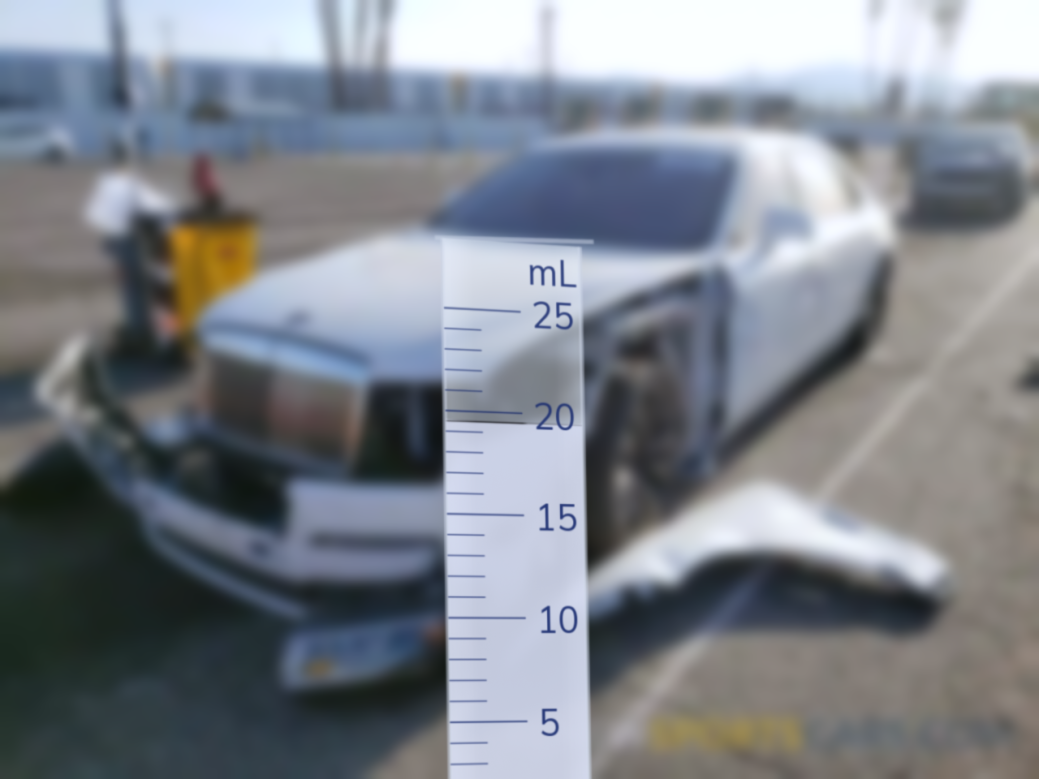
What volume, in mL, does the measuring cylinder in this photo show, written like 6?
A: 19.5
